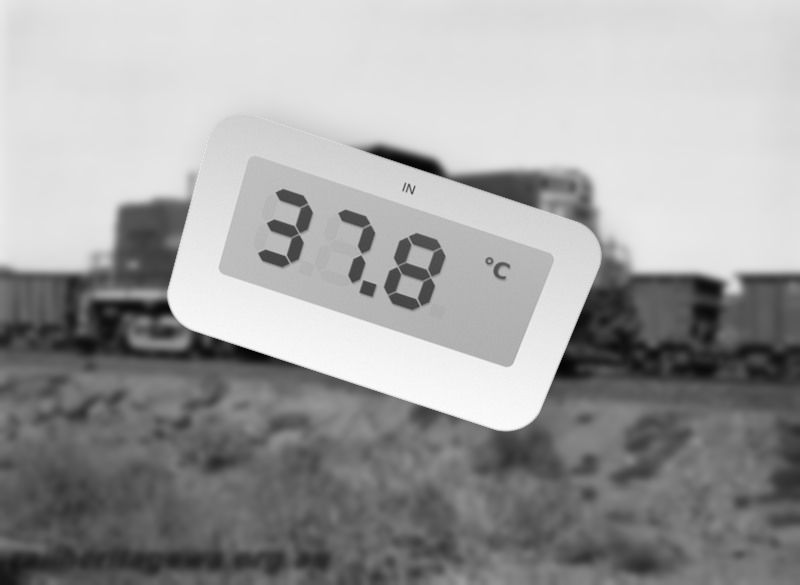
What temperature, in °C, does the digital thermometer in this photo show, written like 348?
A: 37.8
